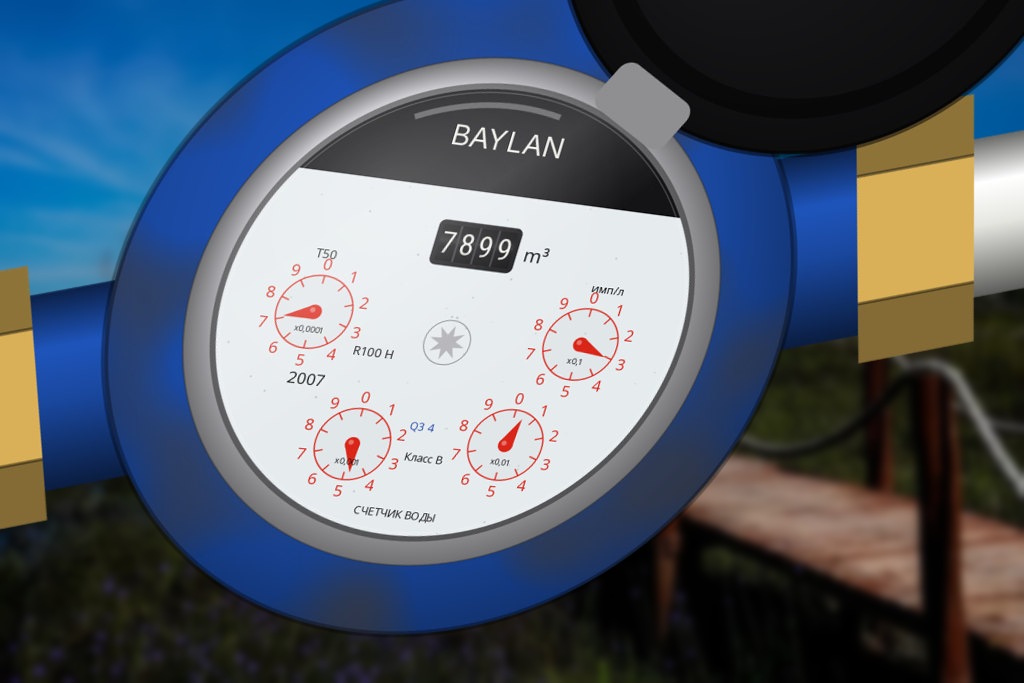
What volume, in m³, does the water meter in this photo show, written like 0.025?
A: 7899.3047
